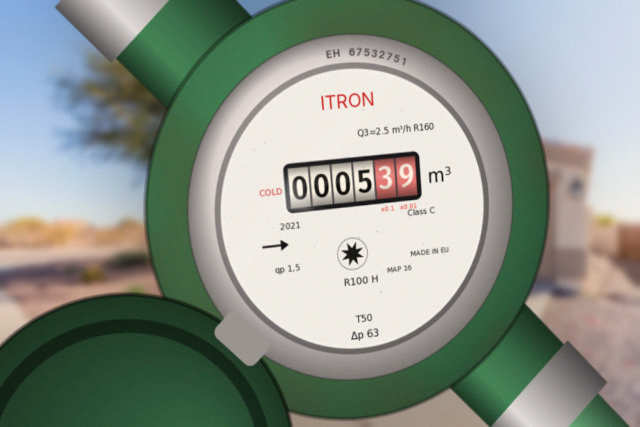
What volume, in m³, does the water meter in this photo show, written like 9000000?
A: 5.39
